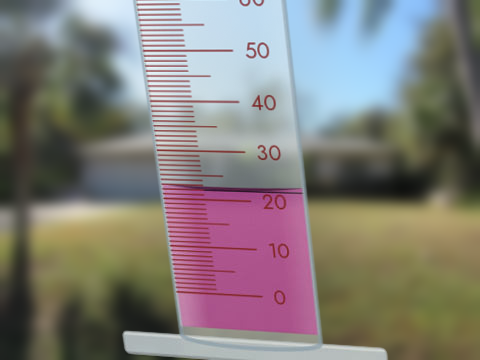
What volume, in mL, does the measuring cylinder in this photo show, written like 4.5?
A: 22
